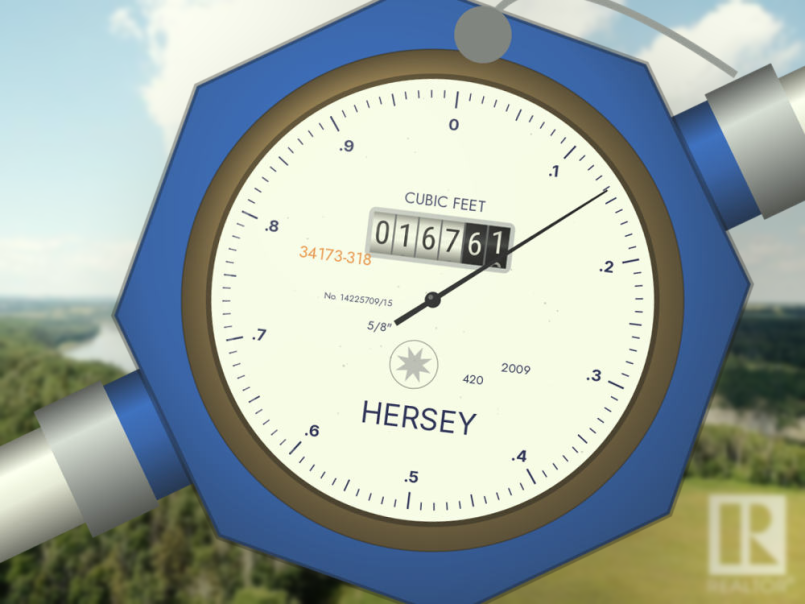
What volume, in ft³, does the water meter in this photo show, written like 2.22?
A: 16761.14
